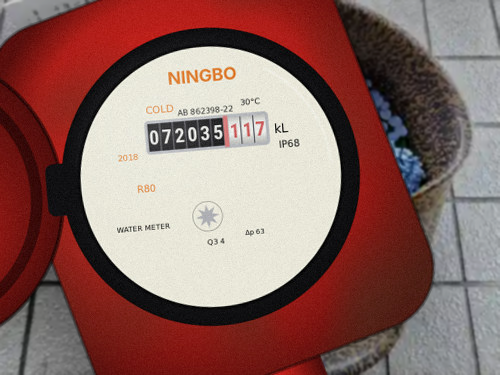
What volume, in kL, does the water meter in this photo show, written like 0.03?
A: 72035.117
